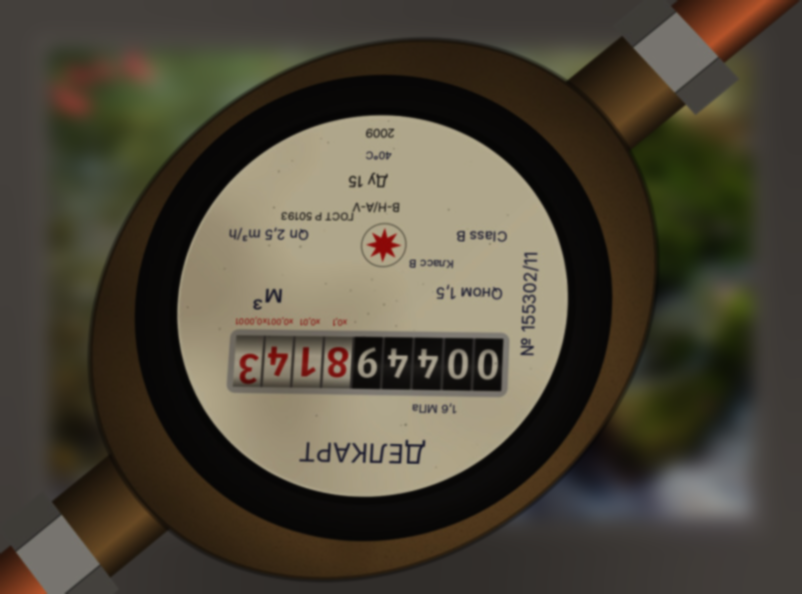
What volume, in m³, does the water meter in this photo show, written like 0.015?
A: 449.8143
